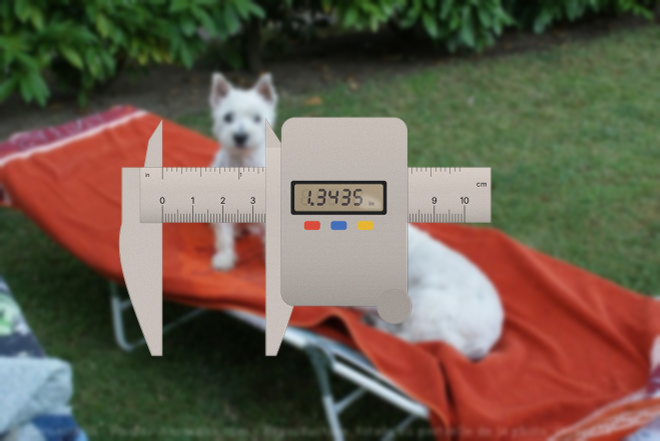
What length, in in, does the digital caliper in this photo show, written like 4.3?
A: 1.3435
